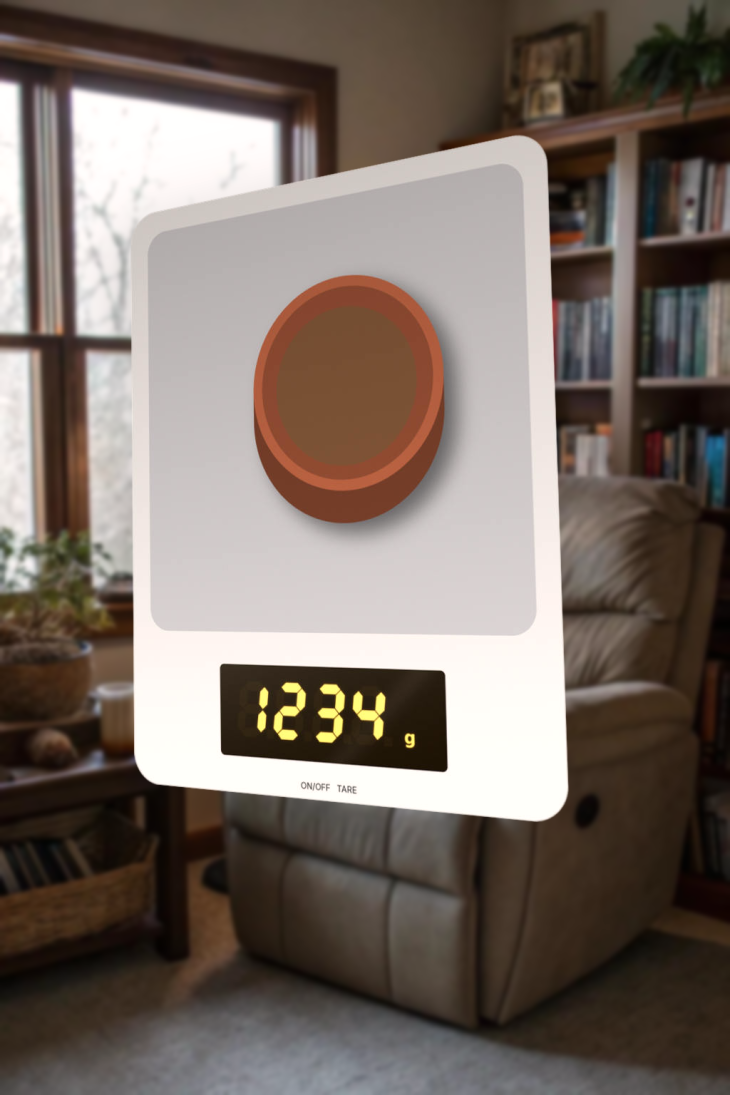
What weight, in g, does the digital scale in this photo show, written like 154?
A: 1234
